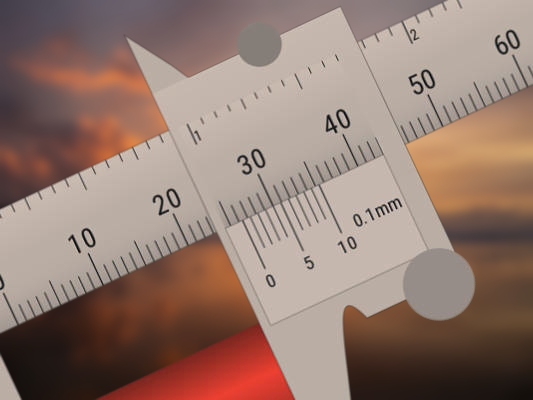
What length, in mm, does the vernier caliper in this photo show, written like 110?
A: 26.4
